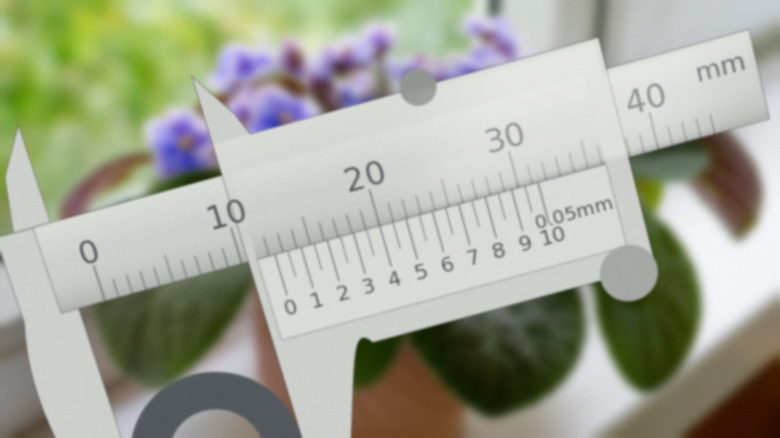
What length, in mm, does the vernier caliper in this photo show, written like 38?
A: 12.4
